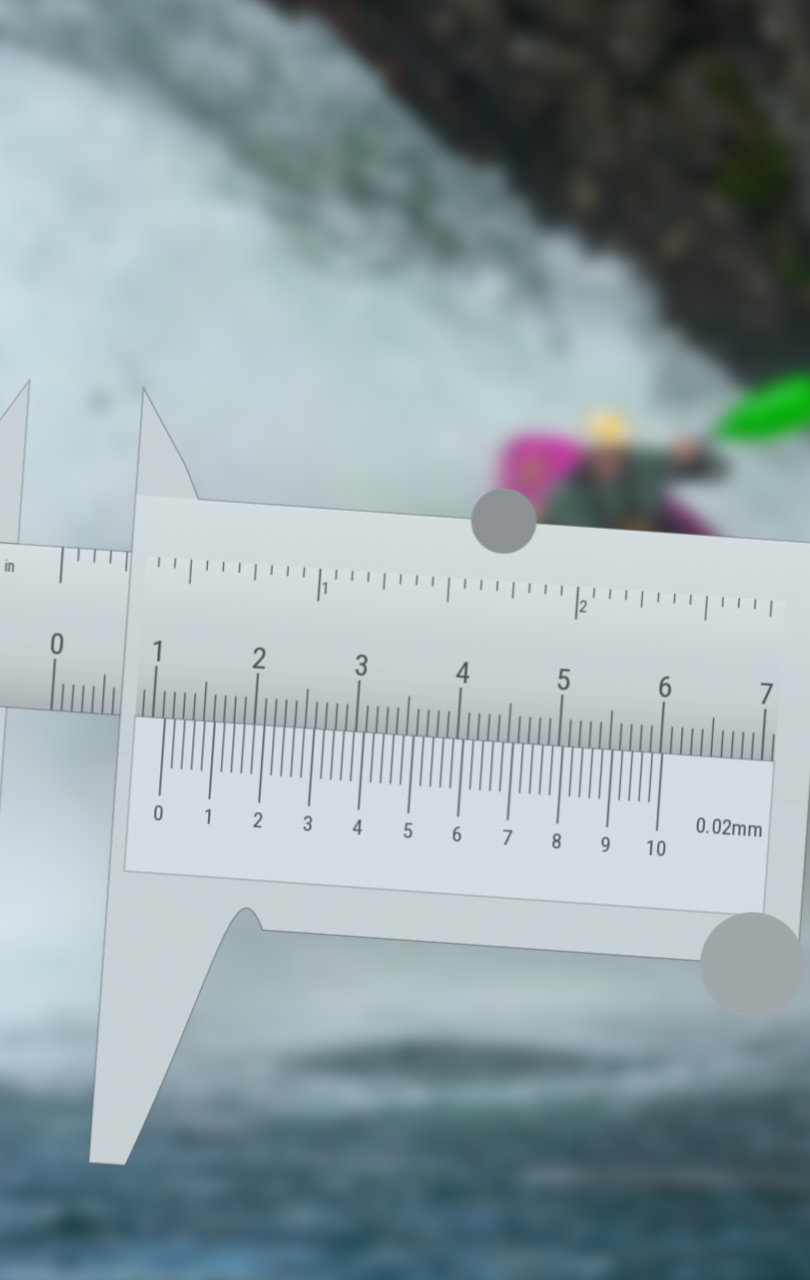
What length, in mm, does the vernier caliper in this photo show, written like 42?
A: 11.2
